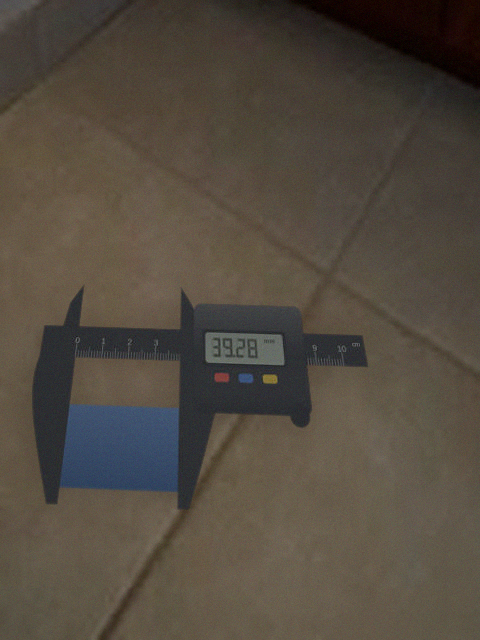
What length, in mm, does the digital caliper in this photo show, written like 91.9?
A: 39.28
